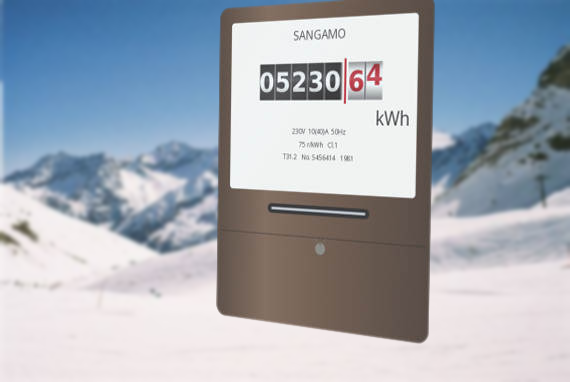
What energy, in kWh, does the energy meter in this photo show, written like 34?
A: 5230.64
